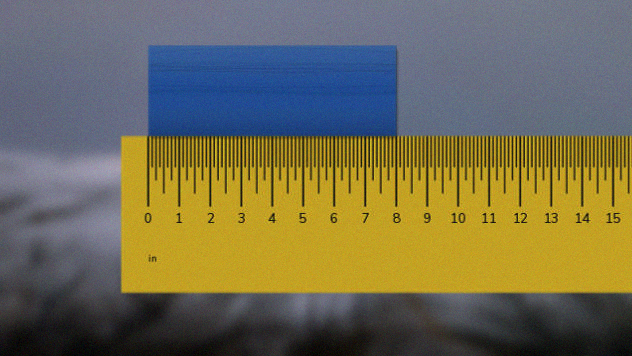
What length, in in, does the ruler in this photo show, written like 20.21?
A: 8
